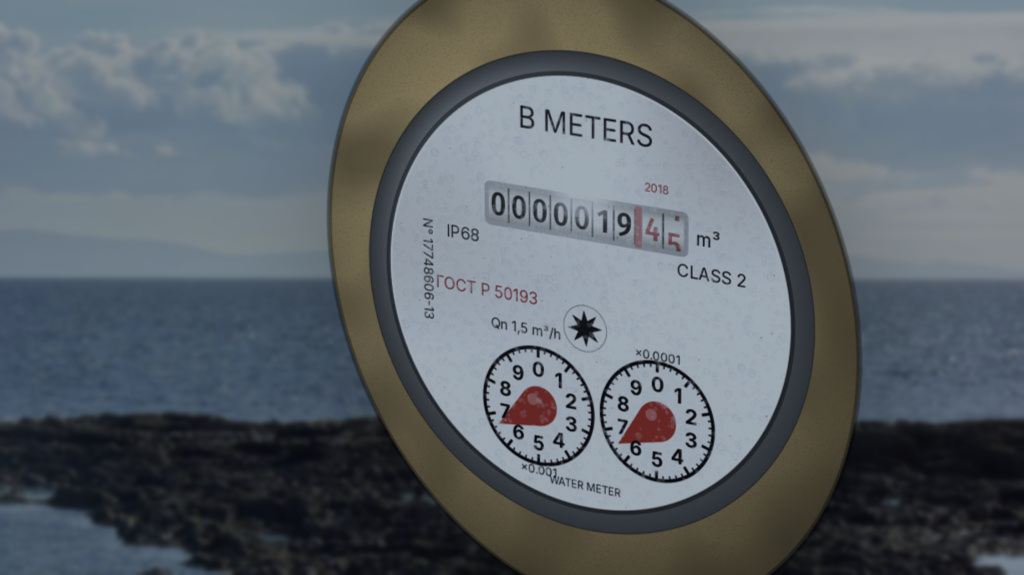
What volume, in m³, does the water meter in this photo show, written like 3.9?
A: 19.4466
